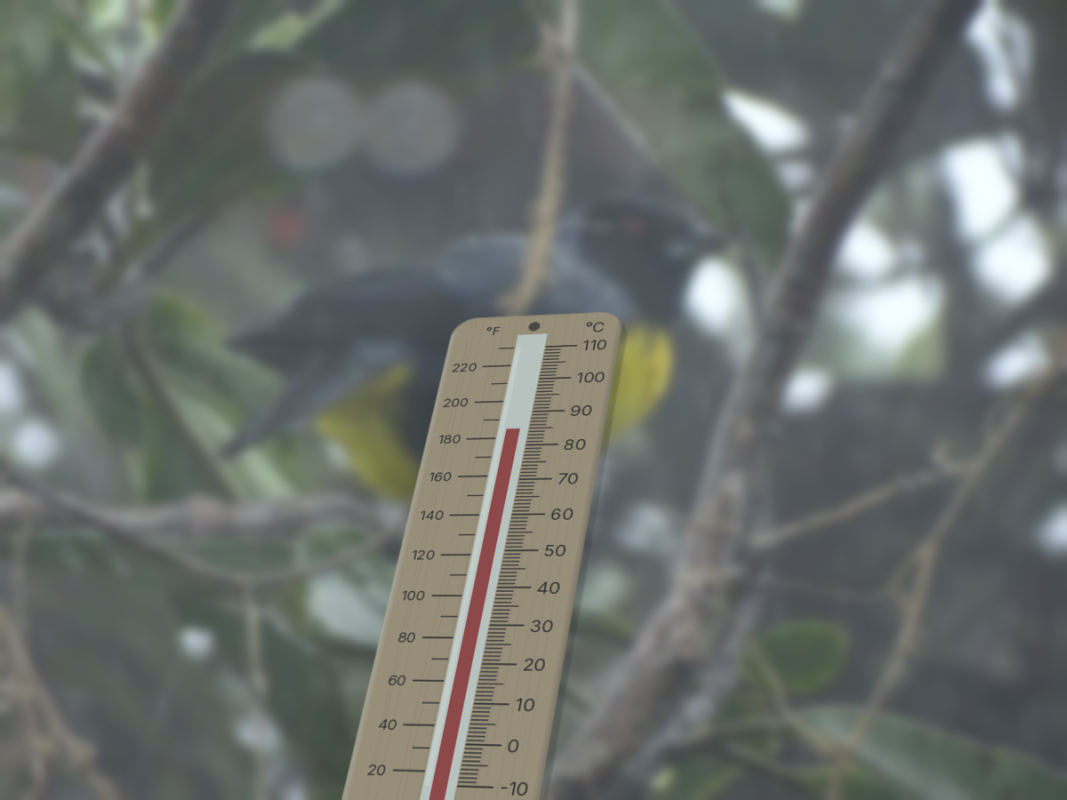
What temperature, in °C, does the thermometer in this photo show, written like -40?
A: 85
